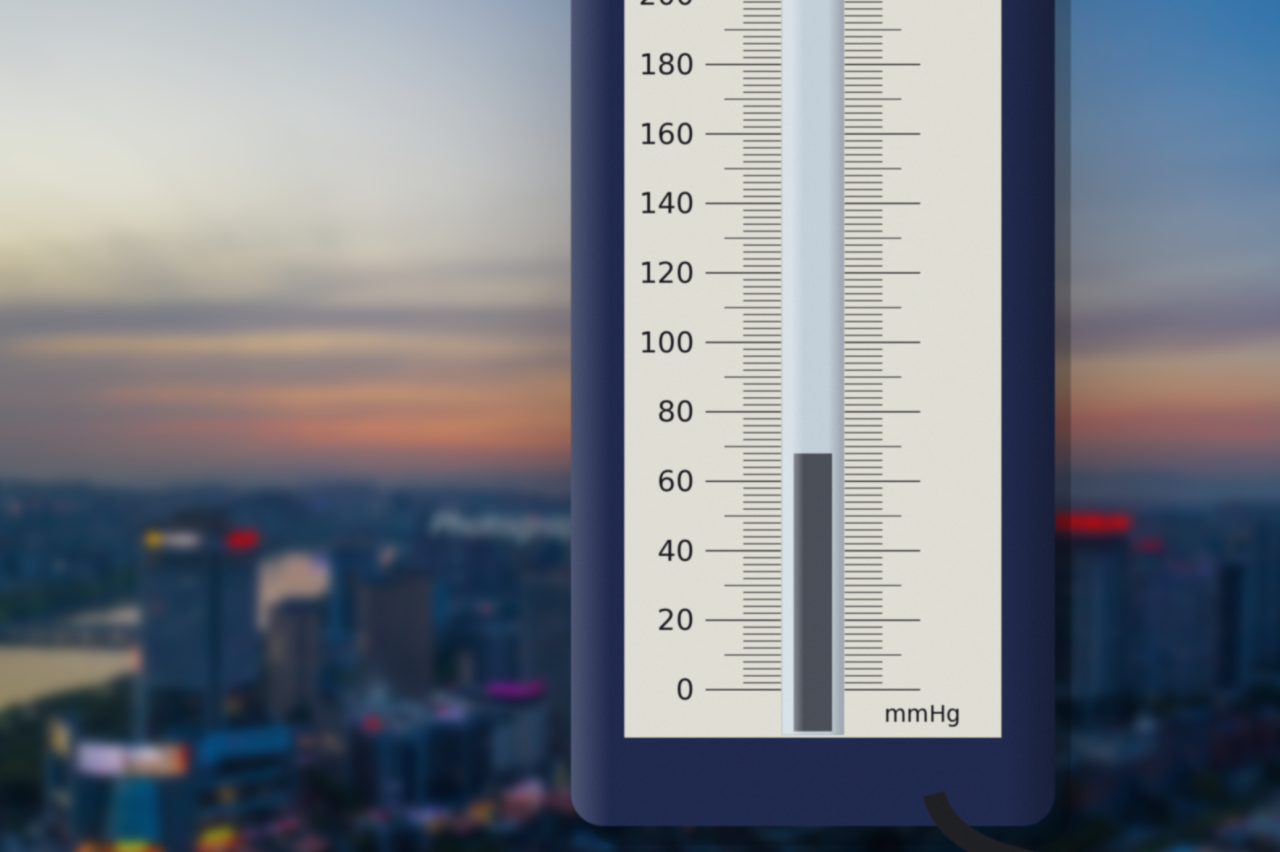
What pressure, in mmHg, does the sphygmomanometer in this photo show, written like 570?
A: 68
